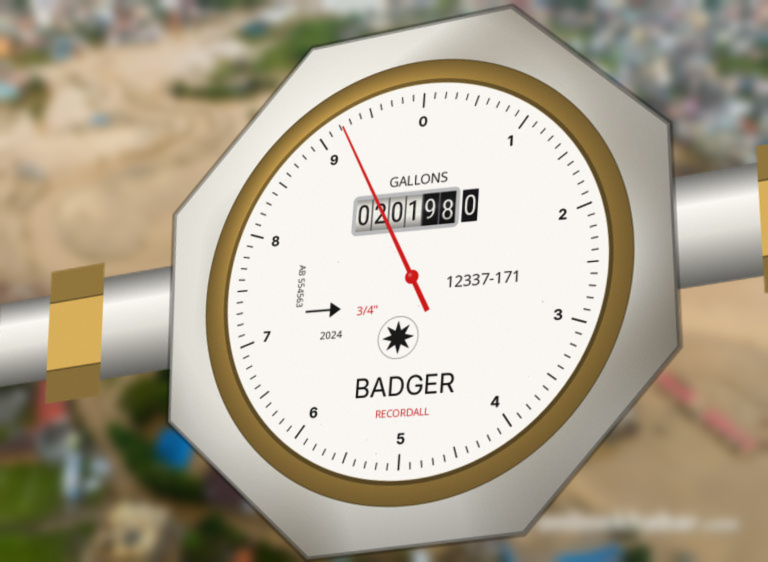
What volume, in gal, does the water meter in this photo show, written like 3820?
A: 201979.2
